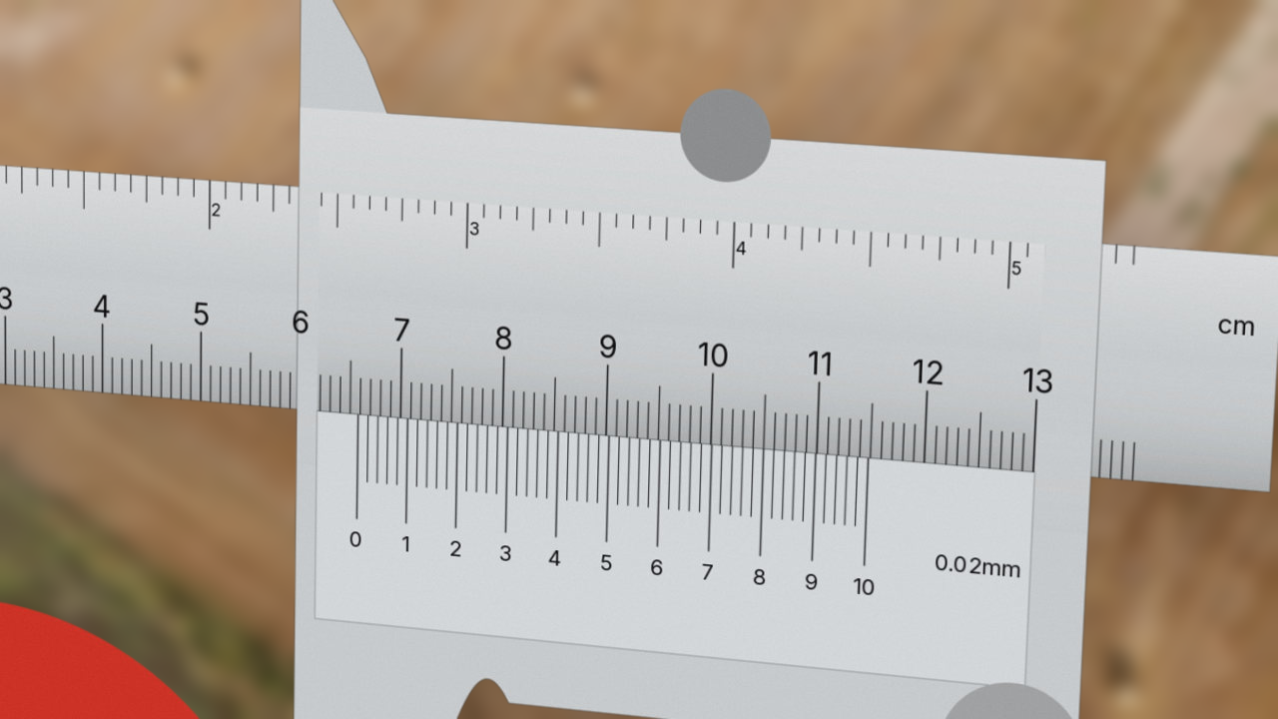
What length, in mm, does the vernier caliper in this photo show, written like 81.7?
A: 65.8
